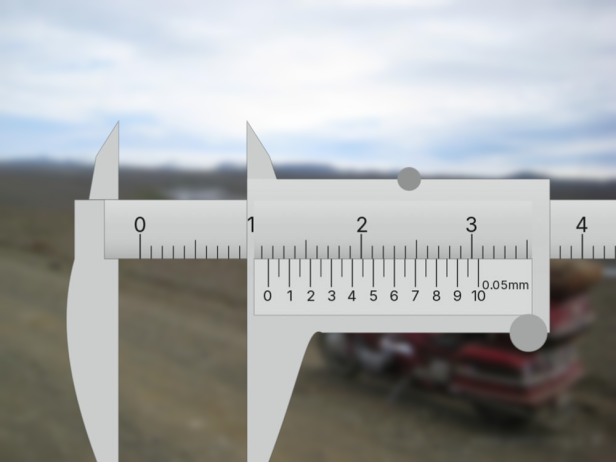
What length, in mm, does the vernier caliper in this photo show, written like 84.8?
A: 11.6
